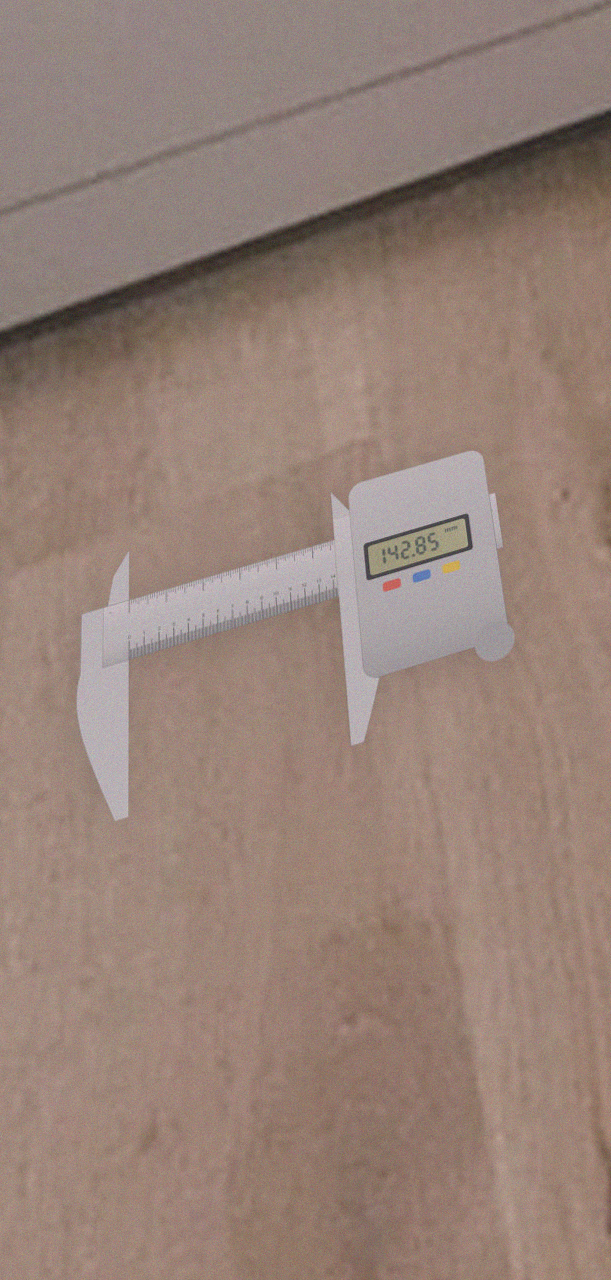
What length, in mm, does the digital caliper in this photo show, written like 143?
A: 142.85
